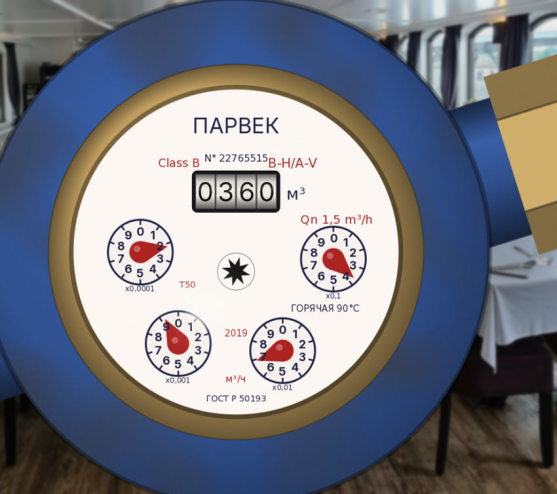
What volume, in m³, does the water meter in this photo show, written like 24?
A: 360.3692
